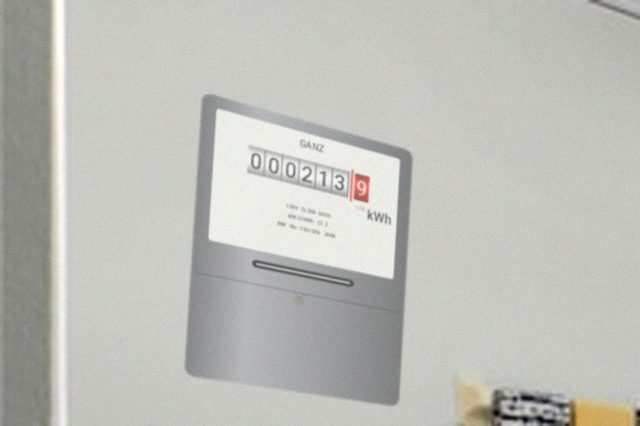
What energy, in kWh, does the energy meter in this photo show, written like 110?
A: 213.9
